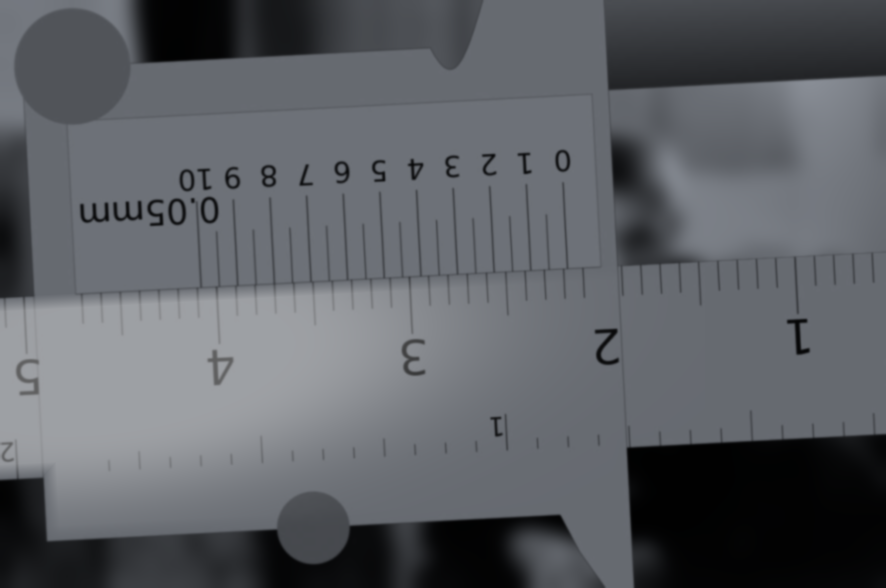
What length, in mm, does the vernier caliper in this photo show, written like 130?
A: 21.8
